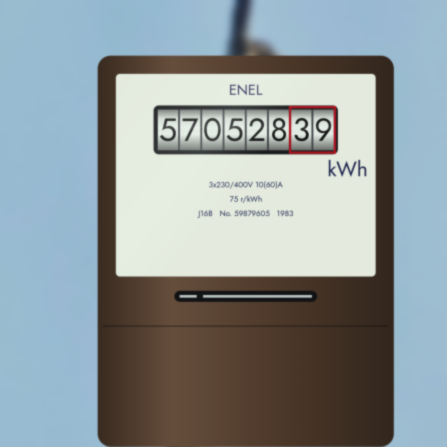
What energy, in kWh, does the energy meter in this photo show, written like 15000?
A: 570528.39
